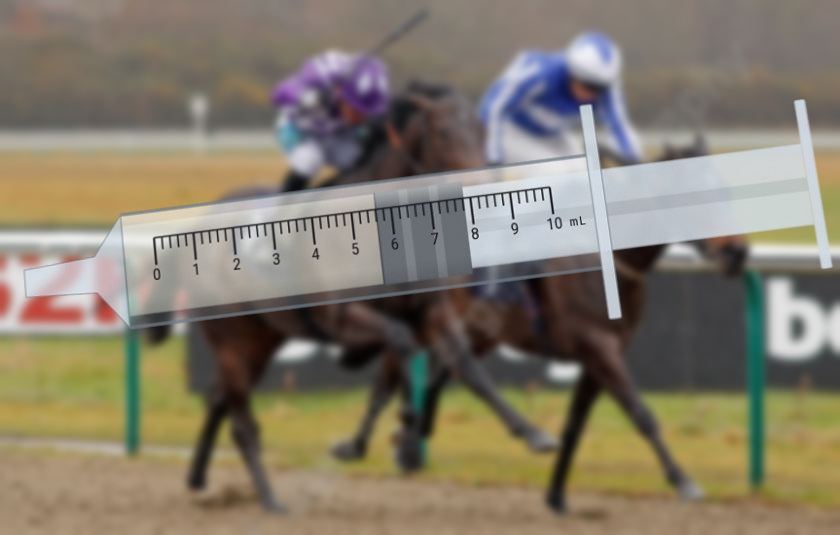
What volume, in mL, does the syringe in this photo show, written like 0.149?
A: 5.6
